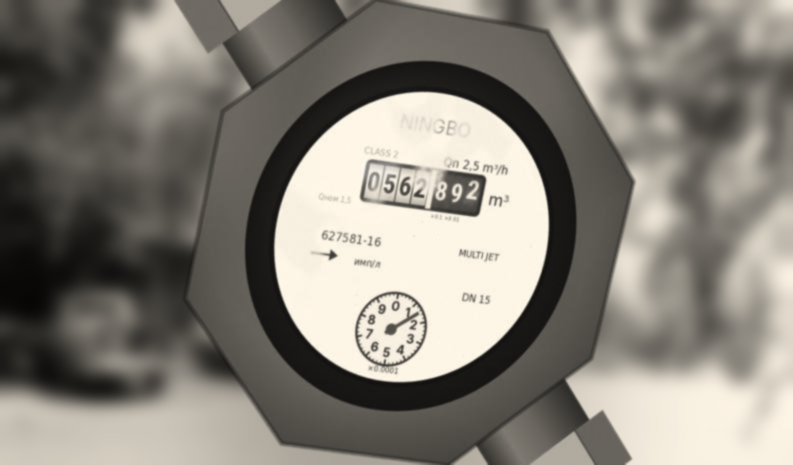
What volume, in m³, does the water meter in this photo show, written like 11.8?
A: 562.8921
